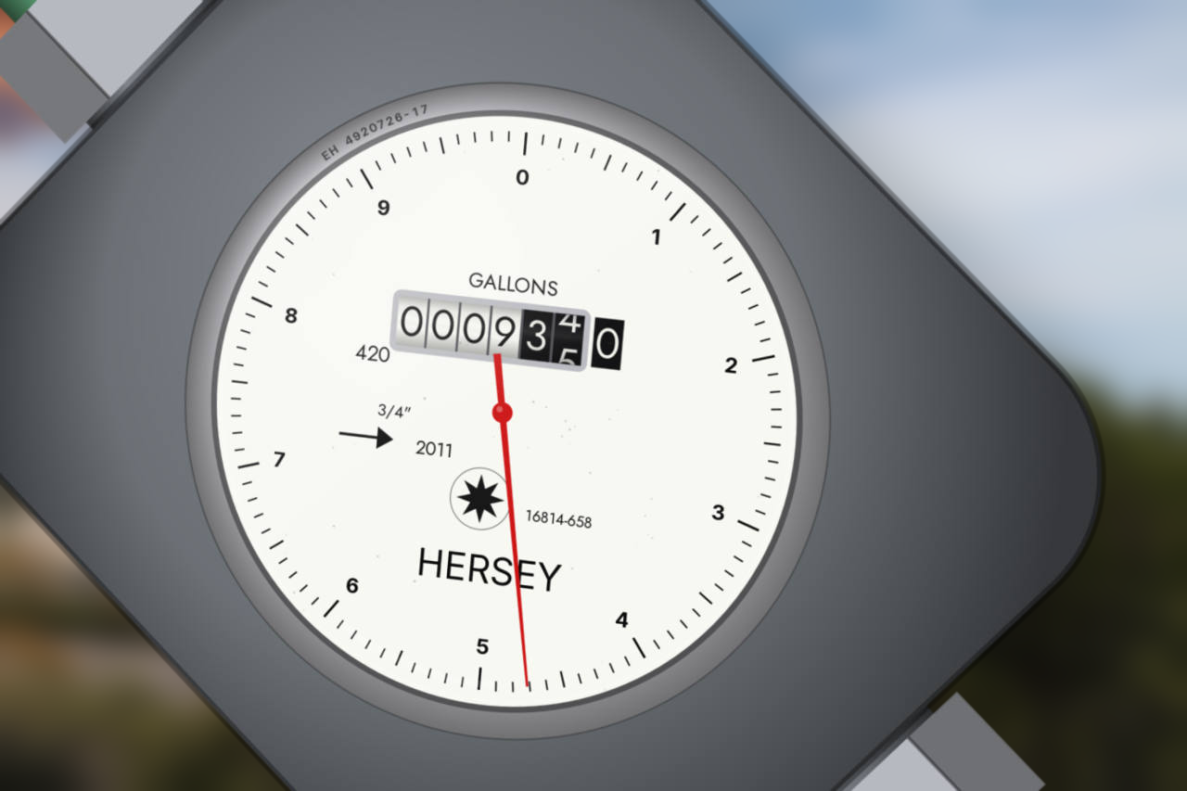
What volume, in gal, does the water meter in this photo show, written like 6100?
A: 9344.7
